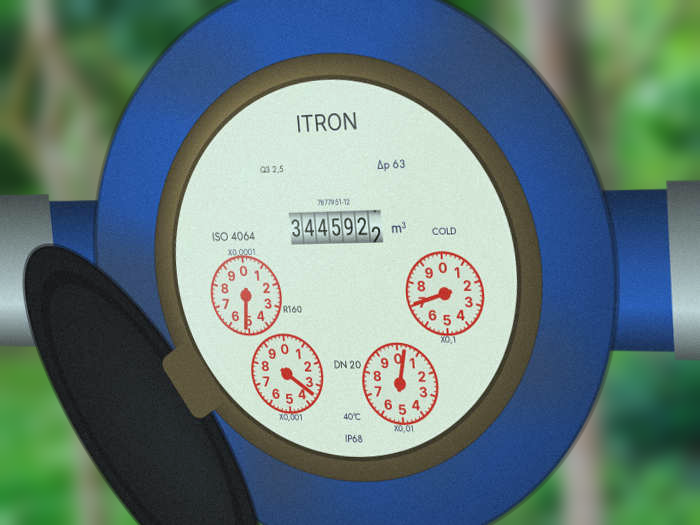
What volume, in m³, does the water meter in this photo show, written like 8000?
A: 3445921.7035
